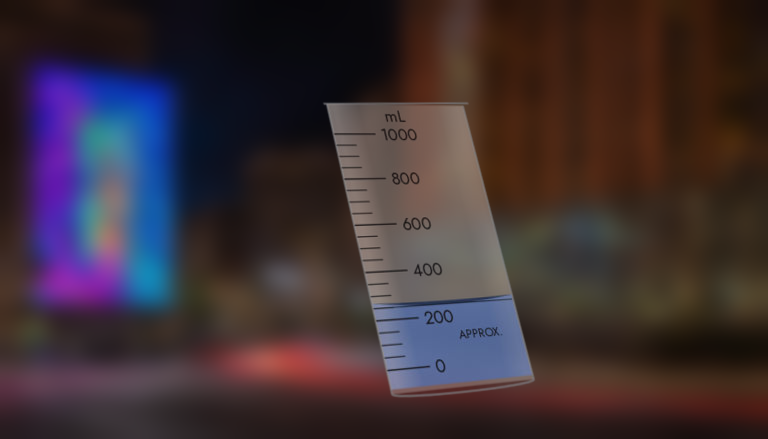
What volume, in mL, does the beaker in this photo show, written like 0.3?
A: 250
